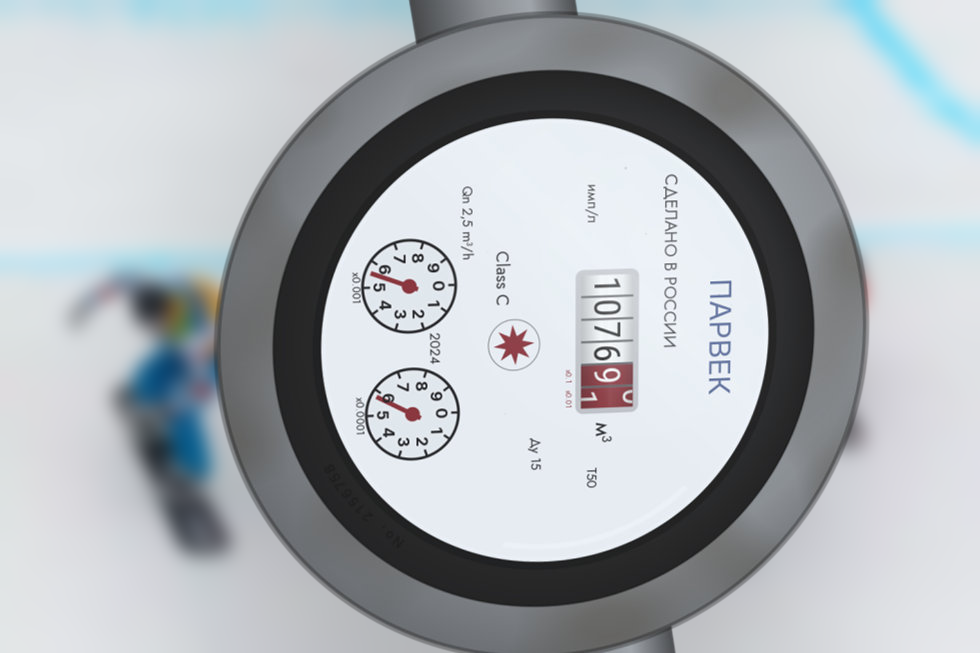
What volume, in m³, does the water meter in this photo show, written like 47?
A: 1076.9055
